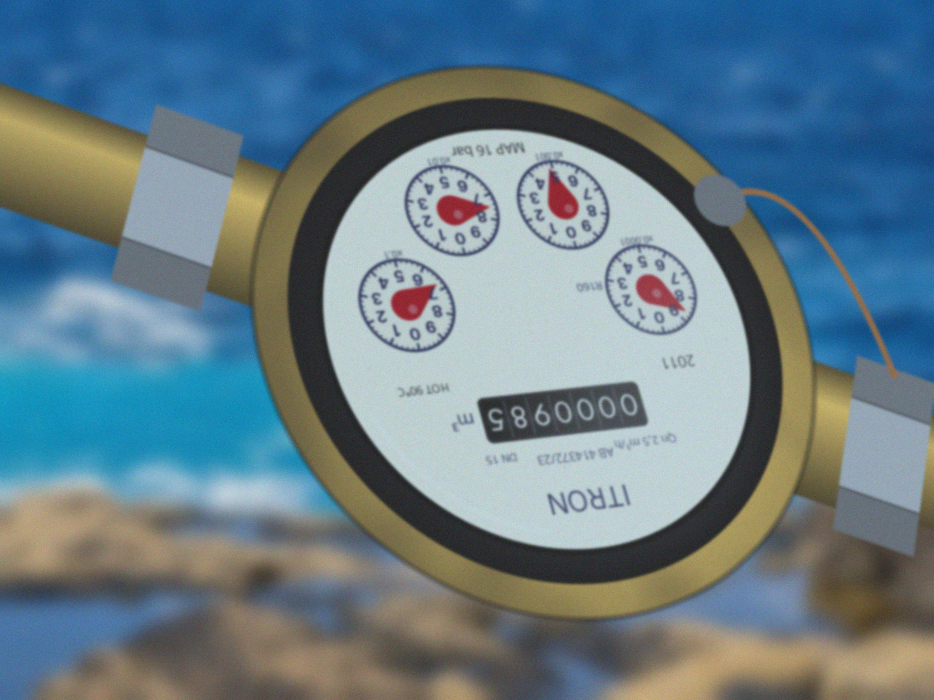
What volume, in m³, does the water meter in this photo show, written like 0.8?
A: 985.6748
